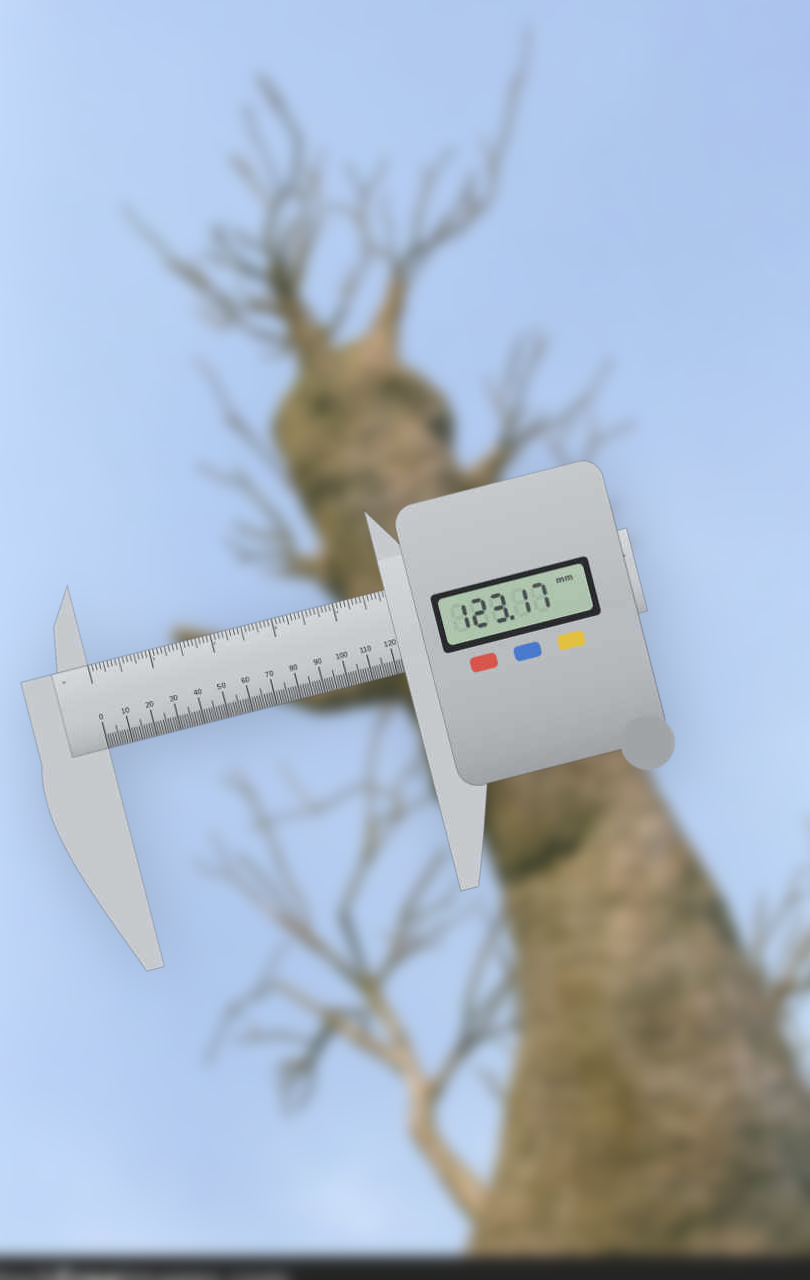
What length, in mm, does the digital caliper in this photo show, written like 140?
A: 123.17
